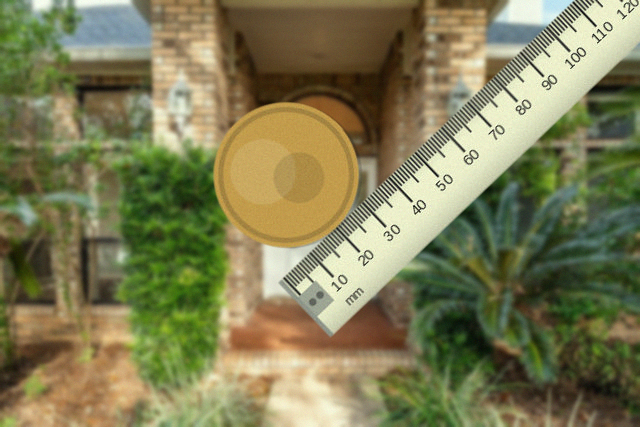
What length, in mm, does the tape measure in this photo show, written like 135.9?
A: 40
